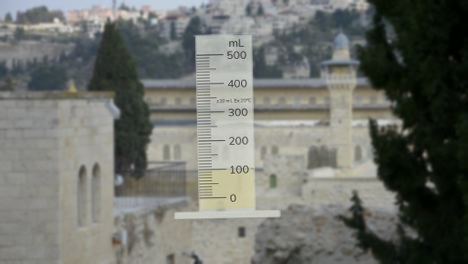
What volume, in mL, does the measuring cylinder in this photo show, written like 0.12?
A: 100
